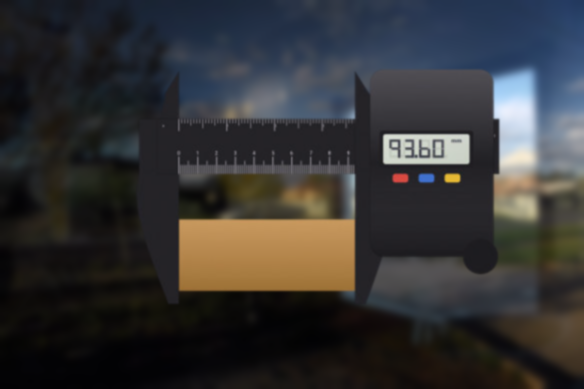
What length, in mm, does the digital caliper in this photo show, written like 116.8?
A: 93.60
